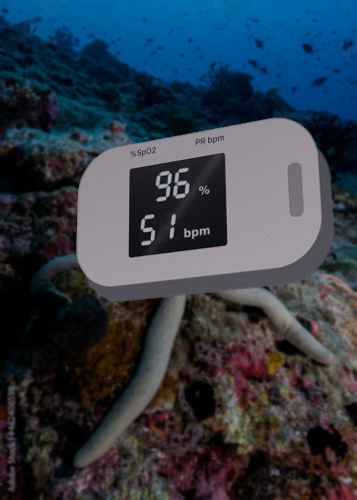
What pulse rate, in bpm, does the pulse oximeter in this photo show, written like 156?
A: 51
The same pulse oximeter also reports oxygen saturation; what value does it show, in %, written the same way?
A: 96
